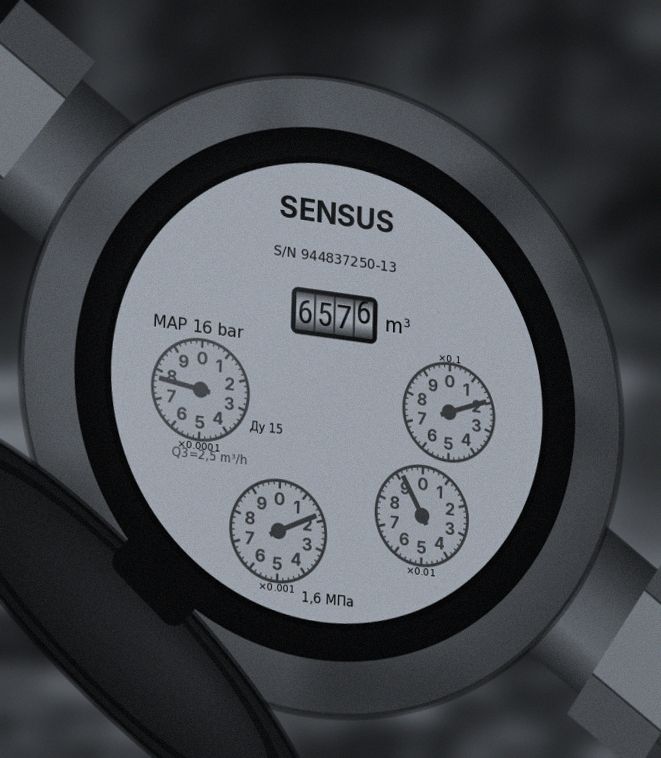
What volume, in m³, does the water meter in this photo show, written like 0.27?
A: 6576.1917
